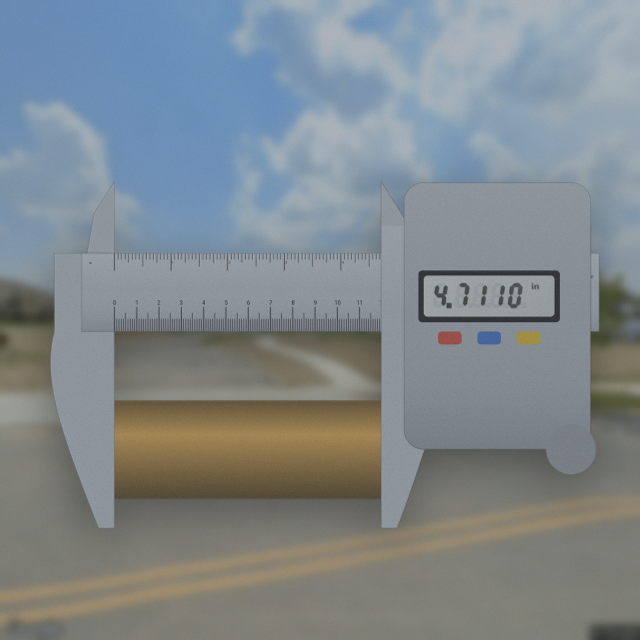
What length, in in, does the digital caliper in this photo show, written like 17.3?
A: 4.7110
